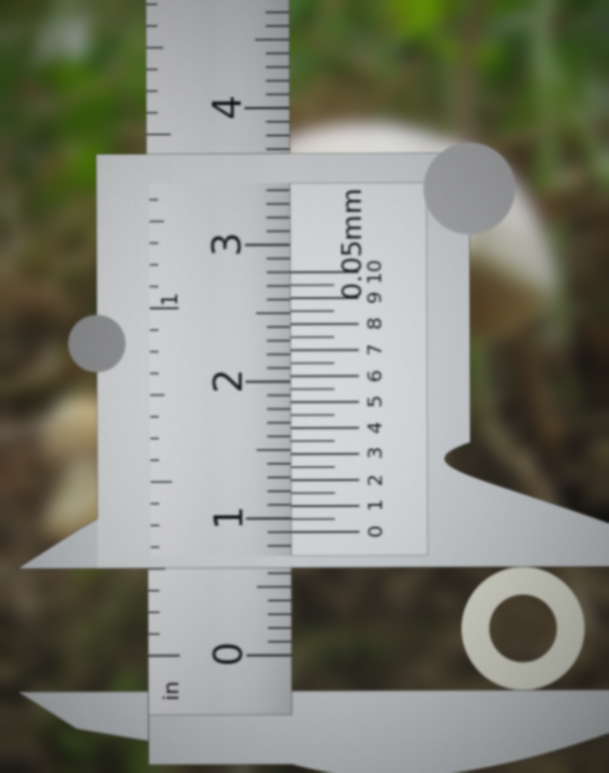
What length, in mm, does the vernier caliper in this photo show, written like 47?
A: 9.0
